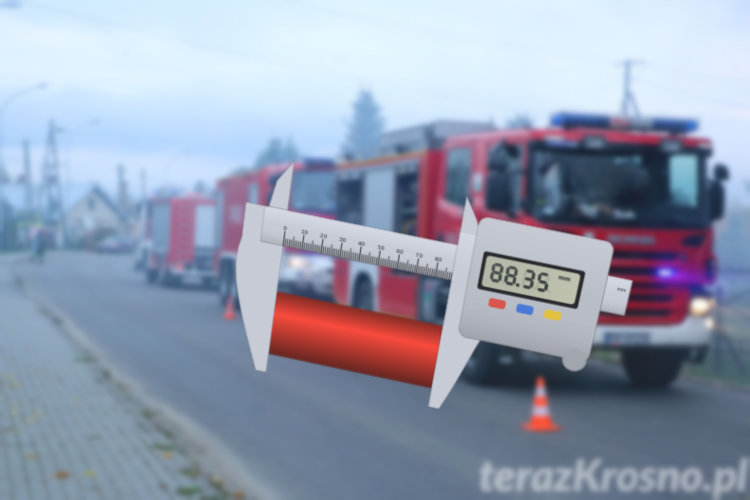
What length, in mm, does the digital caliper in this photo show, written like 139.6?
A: 88.35
